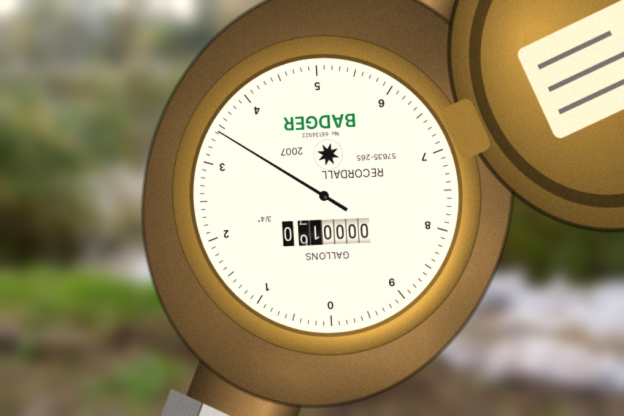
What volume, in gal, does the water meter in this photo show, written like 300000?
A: 163.4
